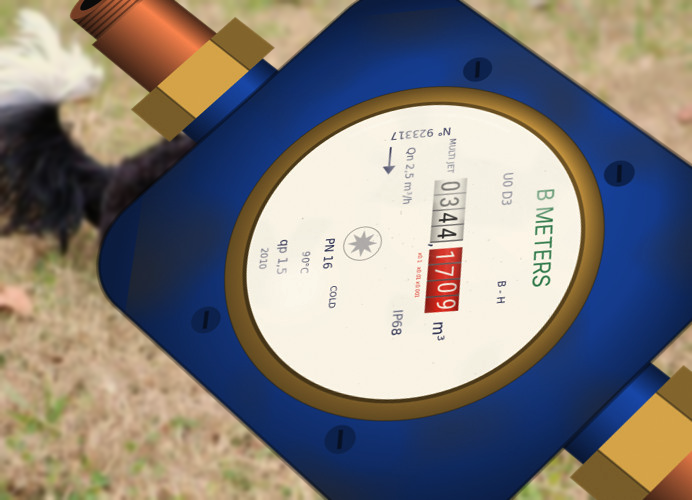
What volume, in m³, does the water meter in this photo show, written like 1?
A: 344.1709
